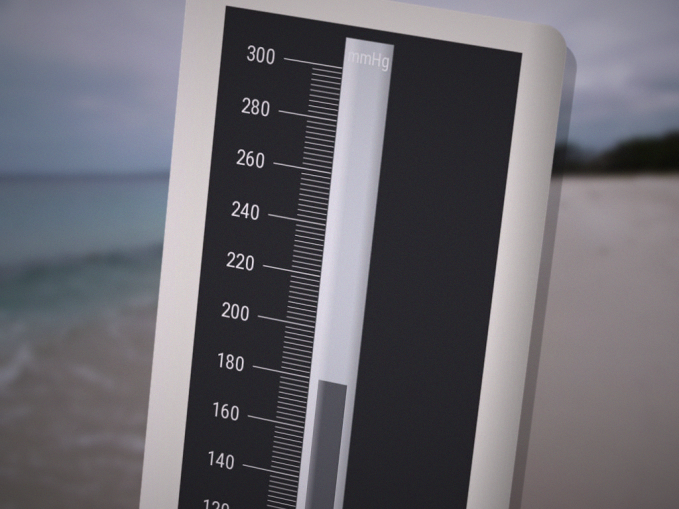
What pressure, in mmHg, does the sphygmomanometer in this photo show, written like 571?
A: 180
